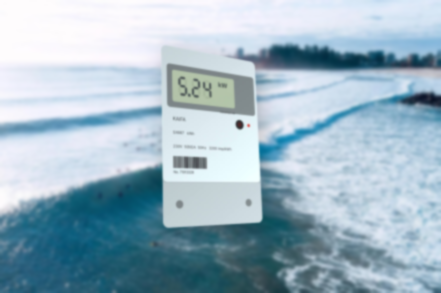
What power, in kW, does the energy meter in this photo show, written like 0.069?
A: 5.24
